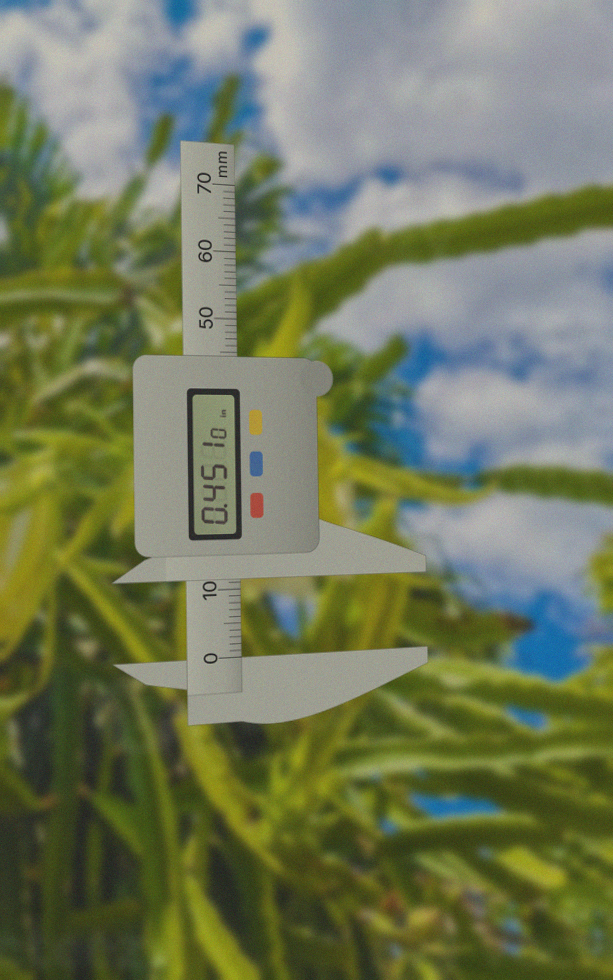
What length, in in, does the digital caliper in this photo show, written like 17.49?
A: 0.4510
